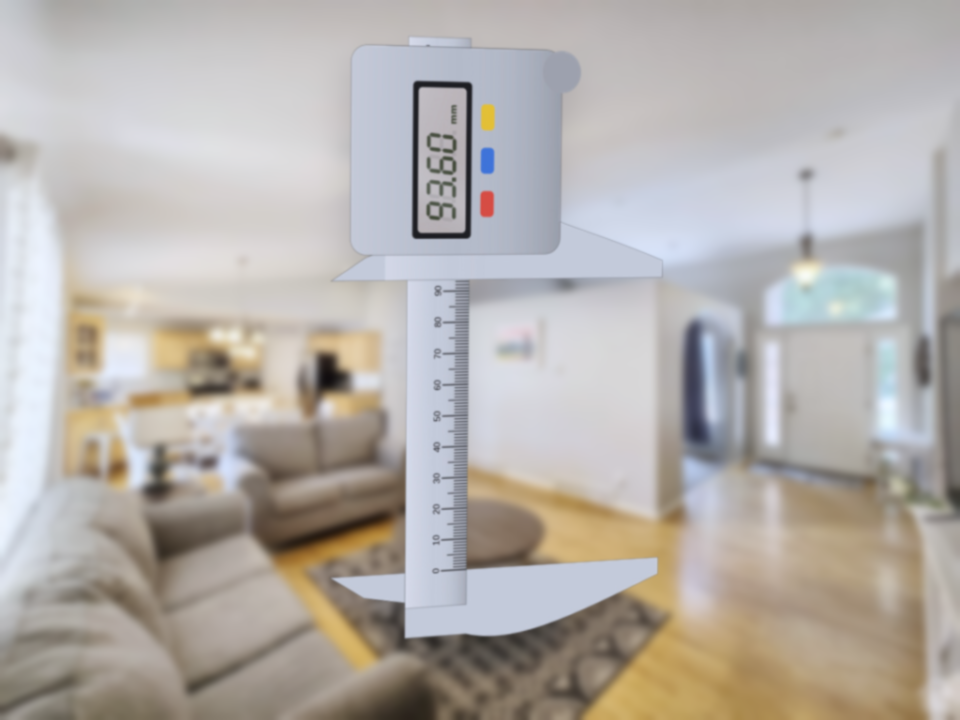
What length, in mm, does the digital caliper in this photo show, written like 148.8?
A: 93.60
